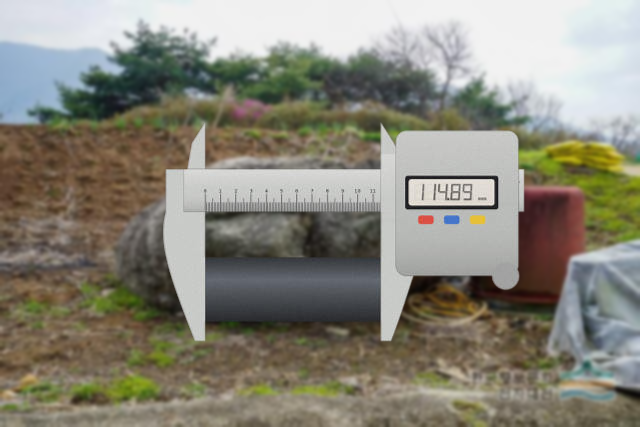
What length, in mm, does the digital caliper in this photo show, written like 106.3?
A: 114.89
